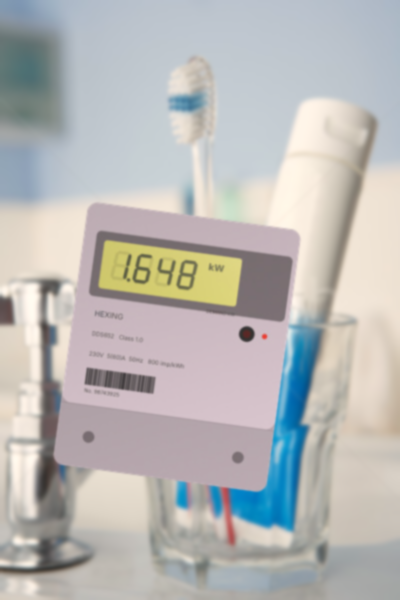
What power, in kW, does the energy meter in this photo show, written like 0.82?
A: 1.648
